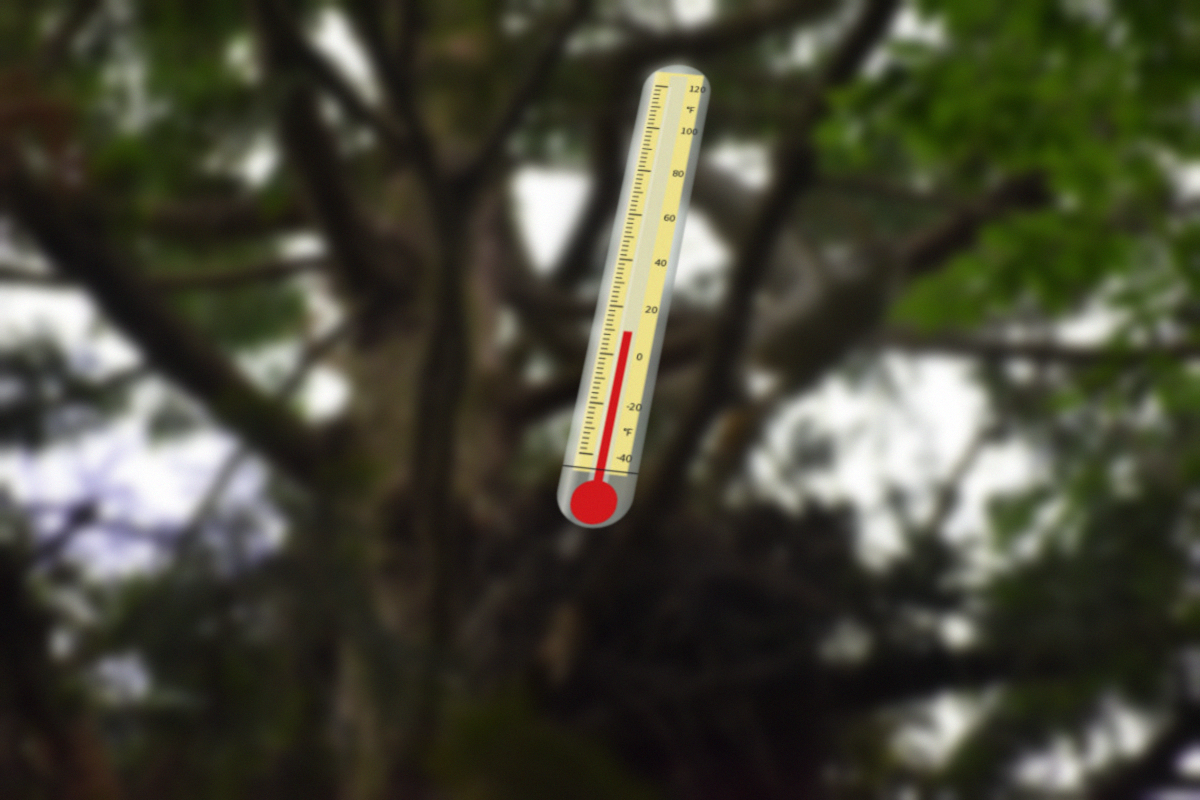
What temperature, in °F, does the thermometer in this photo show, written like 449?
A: 10
